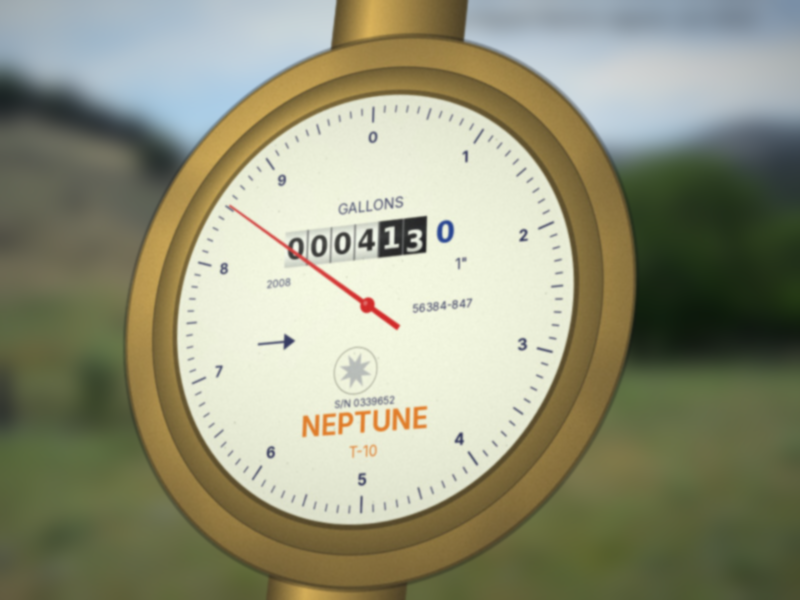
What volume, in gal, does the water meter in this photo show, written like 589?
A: 4128.5
